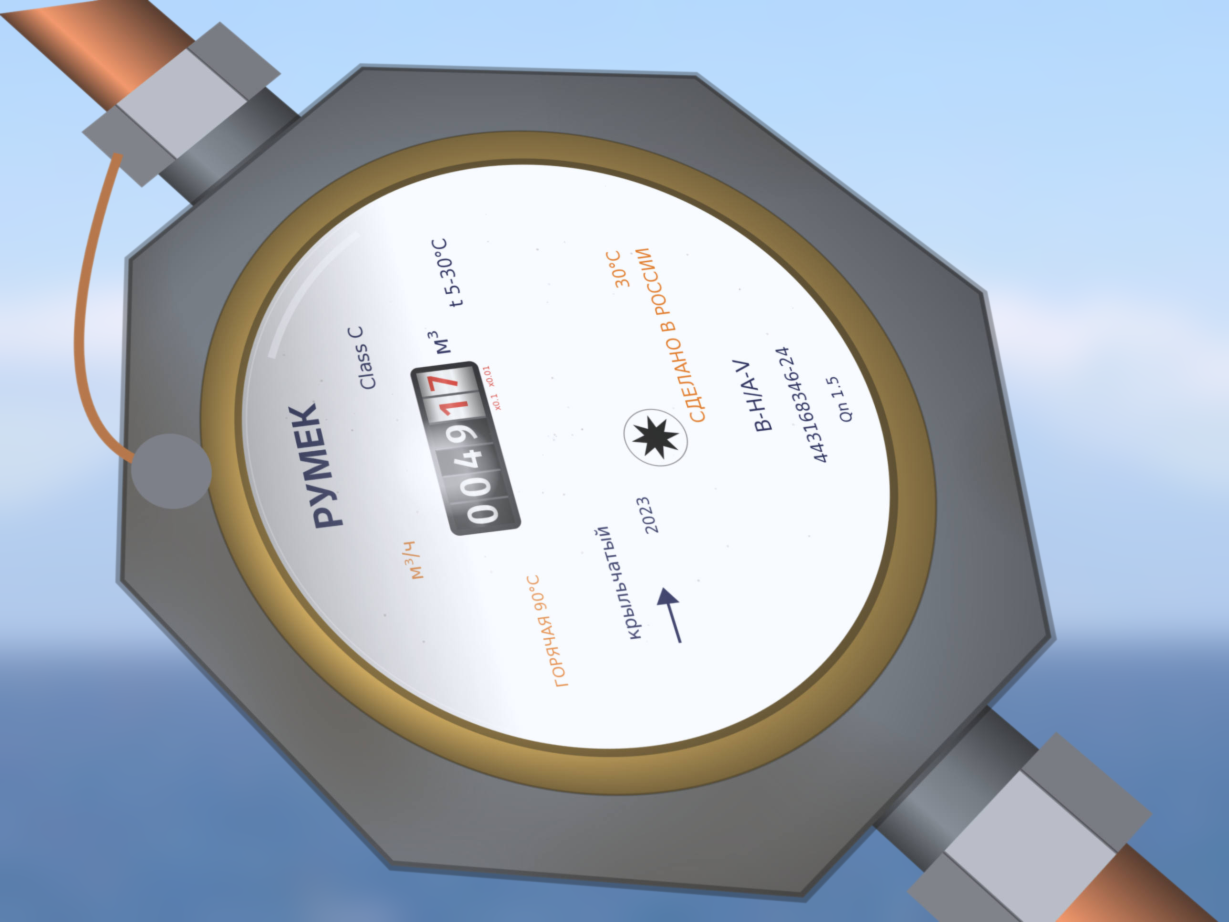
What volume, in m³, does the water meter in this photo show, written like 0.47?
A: 49.17
